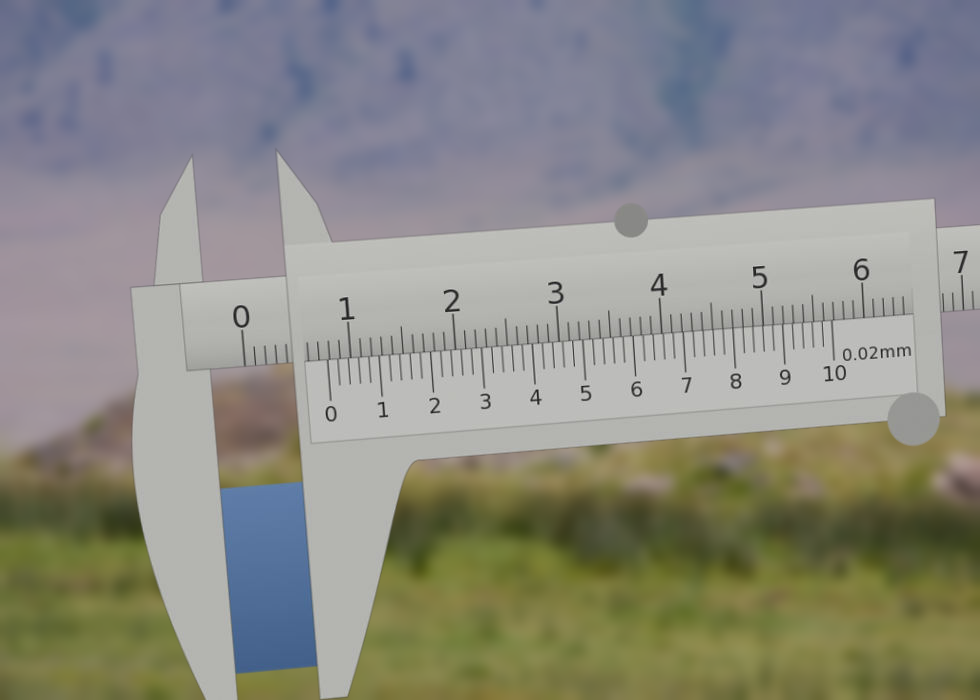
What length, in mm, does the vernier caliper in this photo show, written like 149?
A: 7.8
